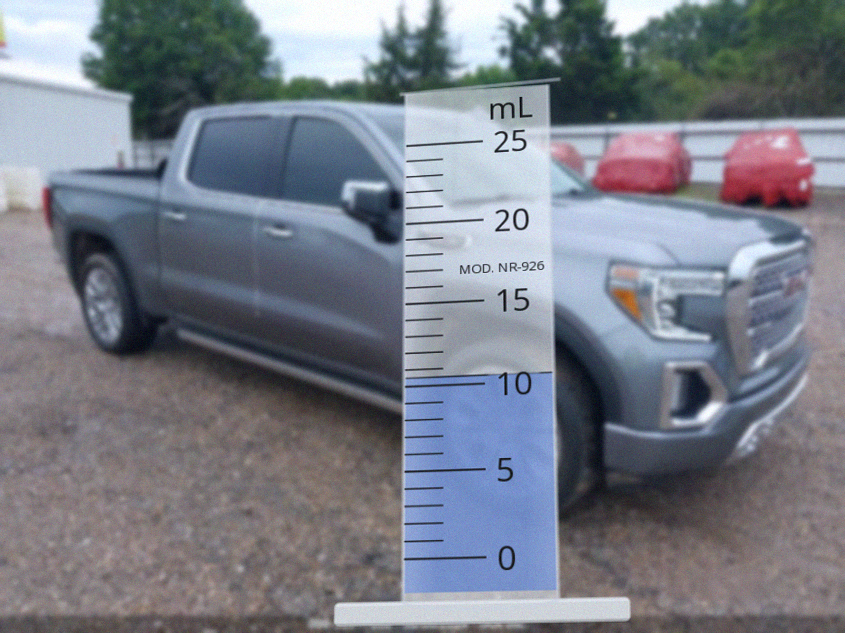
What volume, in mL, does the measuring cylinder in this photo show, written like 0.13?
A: 10.5
